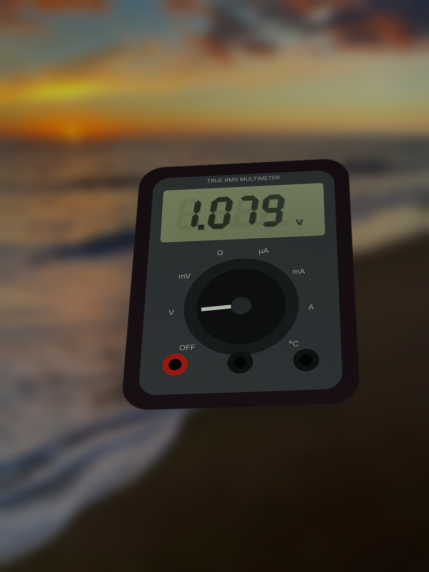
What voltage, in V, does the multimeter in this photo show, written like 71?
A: 1.079
